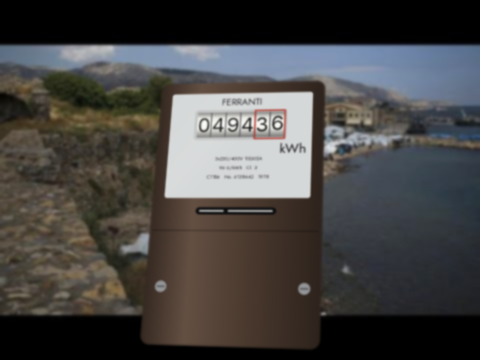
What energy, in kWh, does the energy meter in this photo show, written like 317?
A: 494.36
